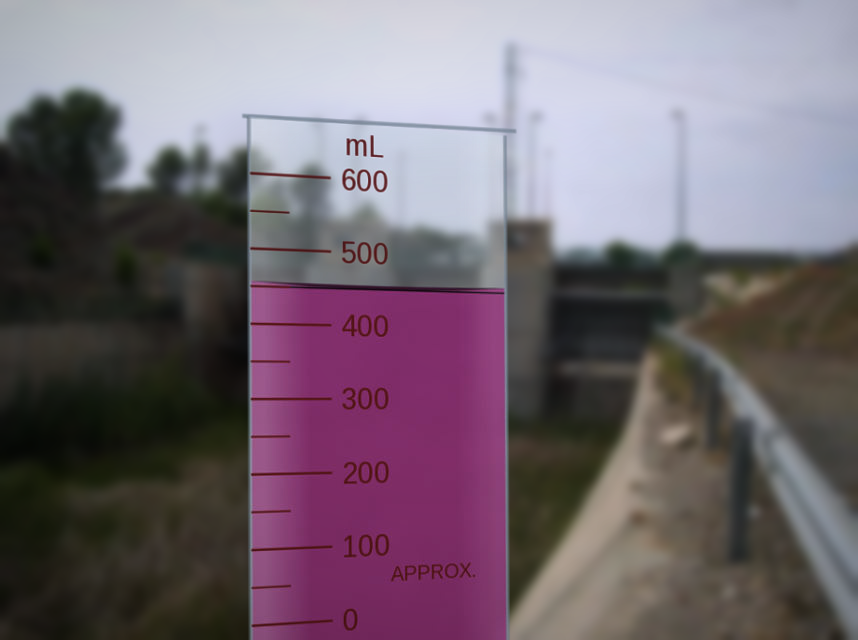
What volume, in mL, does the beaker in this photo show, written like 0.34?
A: 450
